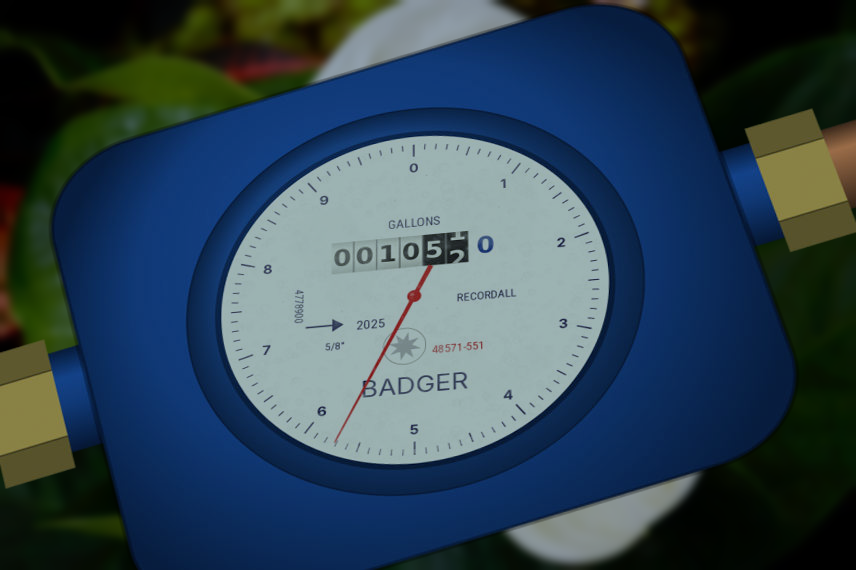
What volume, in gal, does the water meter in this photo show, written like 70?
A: 10515.7
